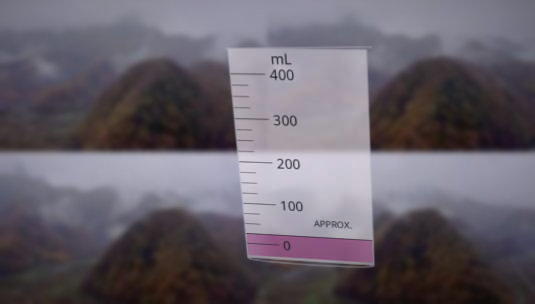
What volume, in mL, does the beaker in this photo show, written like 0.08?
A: 25
